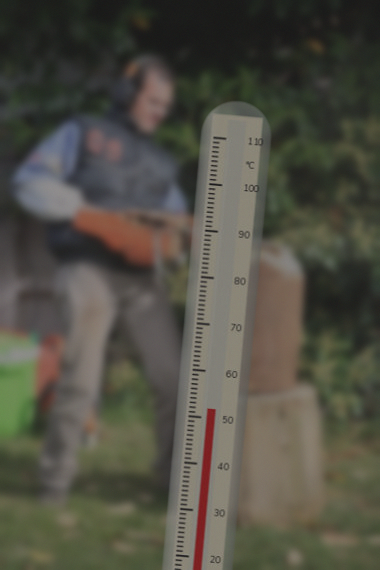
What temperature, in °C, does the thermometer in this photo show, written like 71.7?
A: 52
